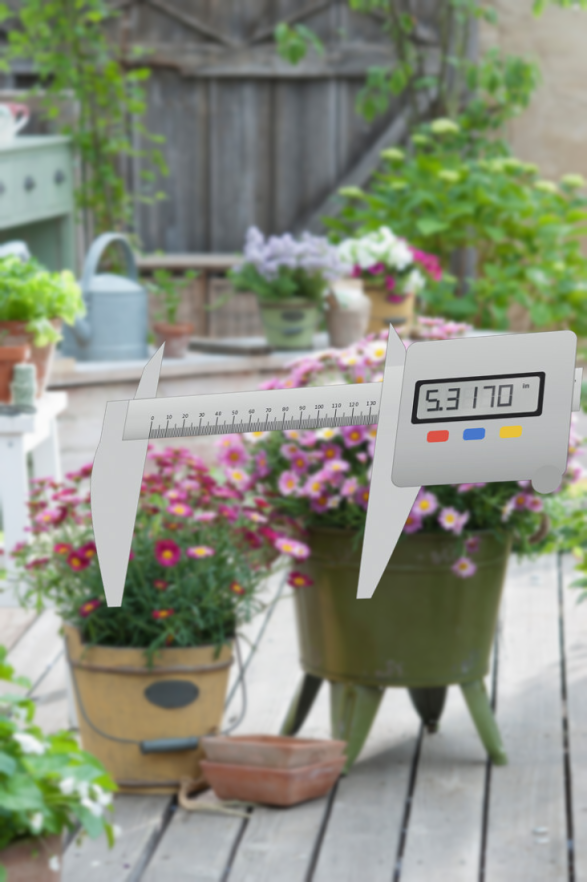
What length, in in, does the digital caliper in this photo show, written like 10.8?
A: 5.3170
